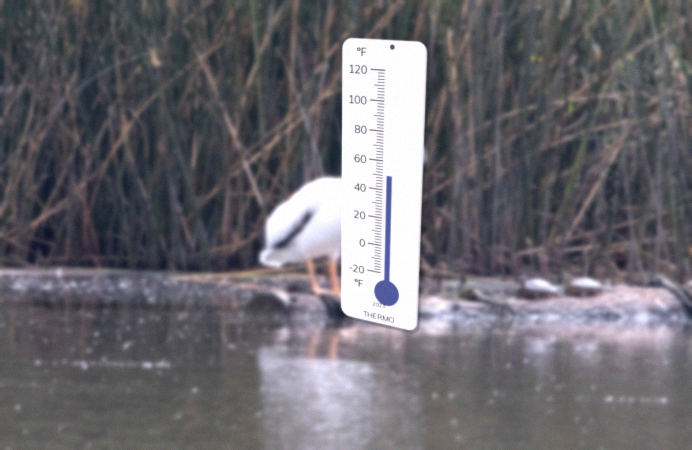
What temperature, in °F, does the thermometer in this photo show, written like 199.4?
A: 50
